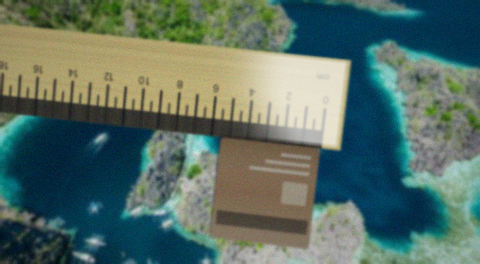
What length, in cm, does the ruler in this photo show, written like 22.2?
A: 5.5
